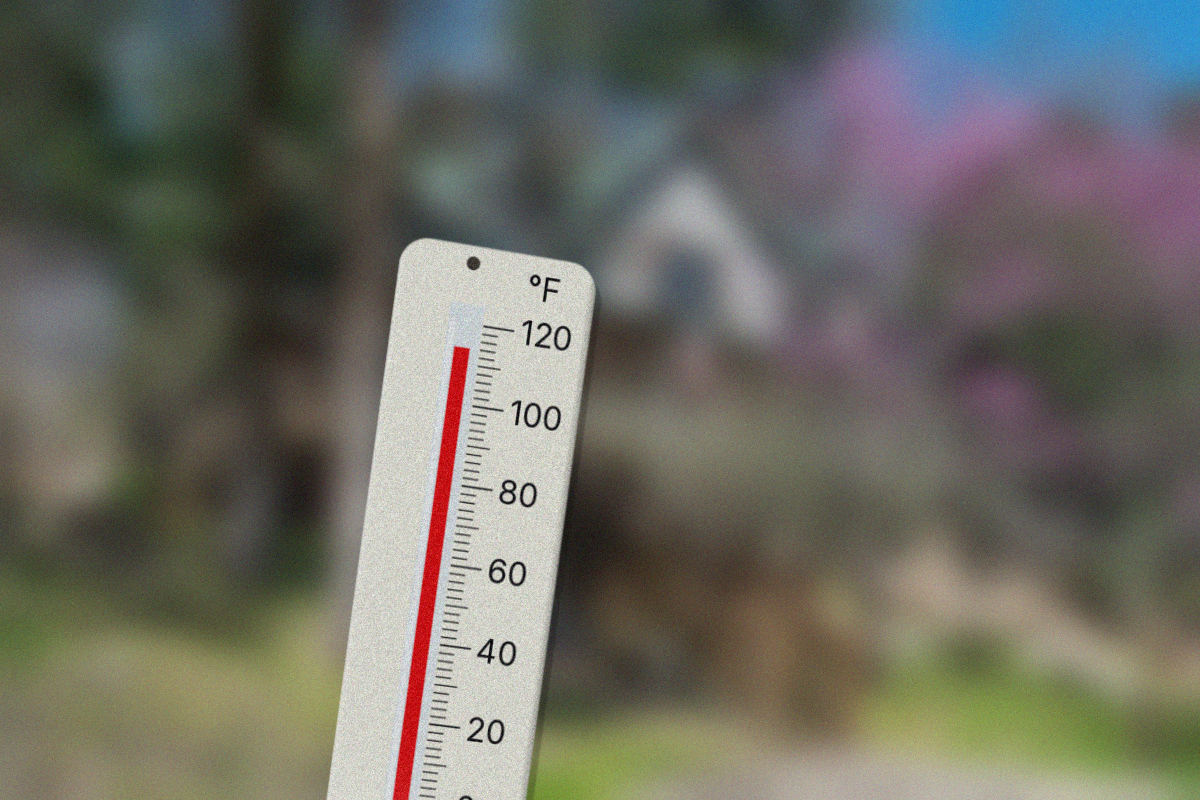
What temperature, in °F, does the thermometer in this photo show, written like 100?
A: 114
